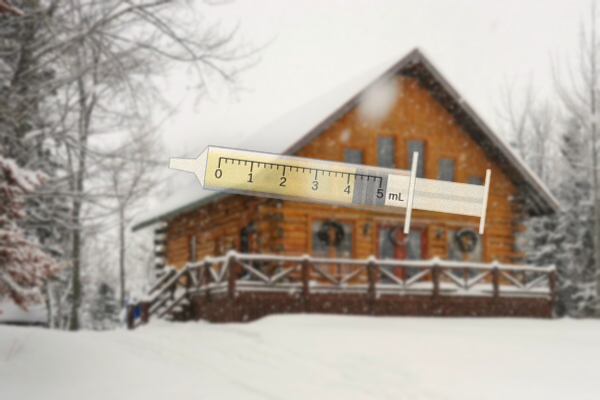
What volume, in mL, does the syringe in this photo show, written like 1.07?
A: 4.2
